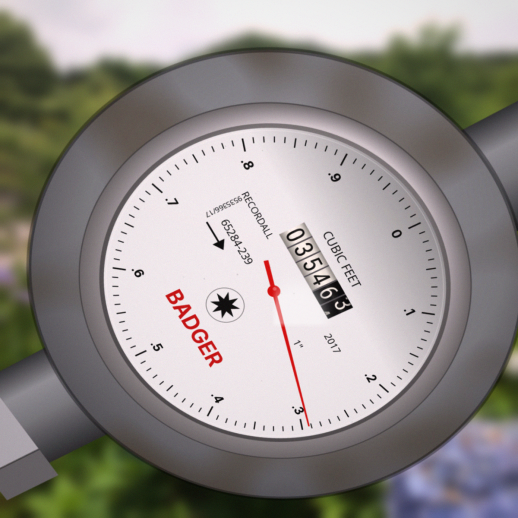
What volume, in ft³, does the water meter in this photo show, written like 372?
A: 35463.29
